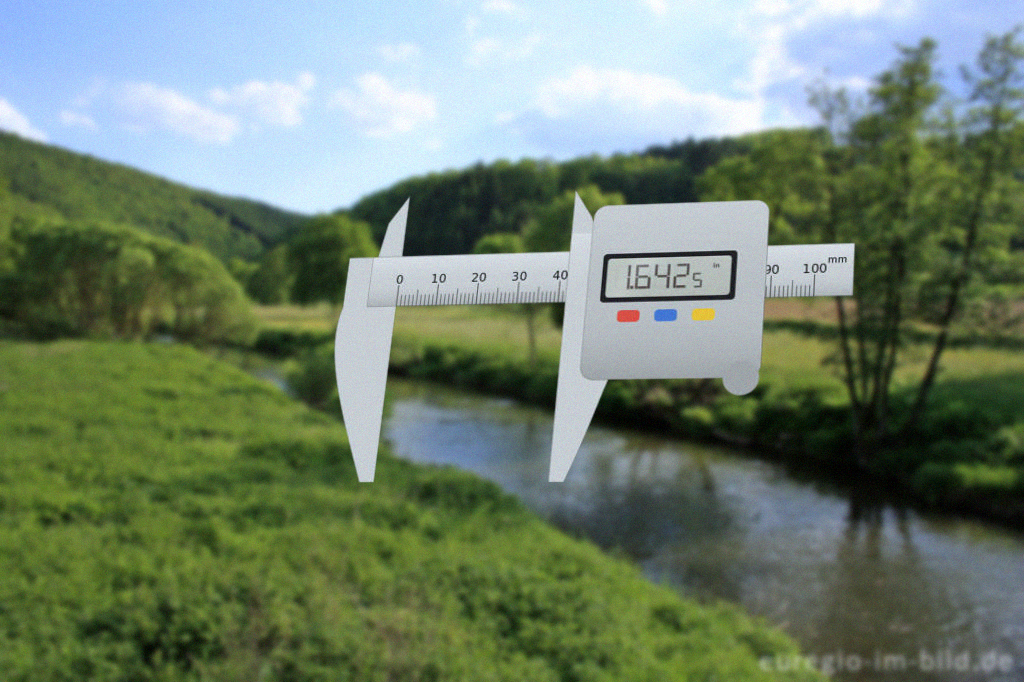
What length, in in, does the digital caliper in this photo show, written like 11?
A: 1.6425
